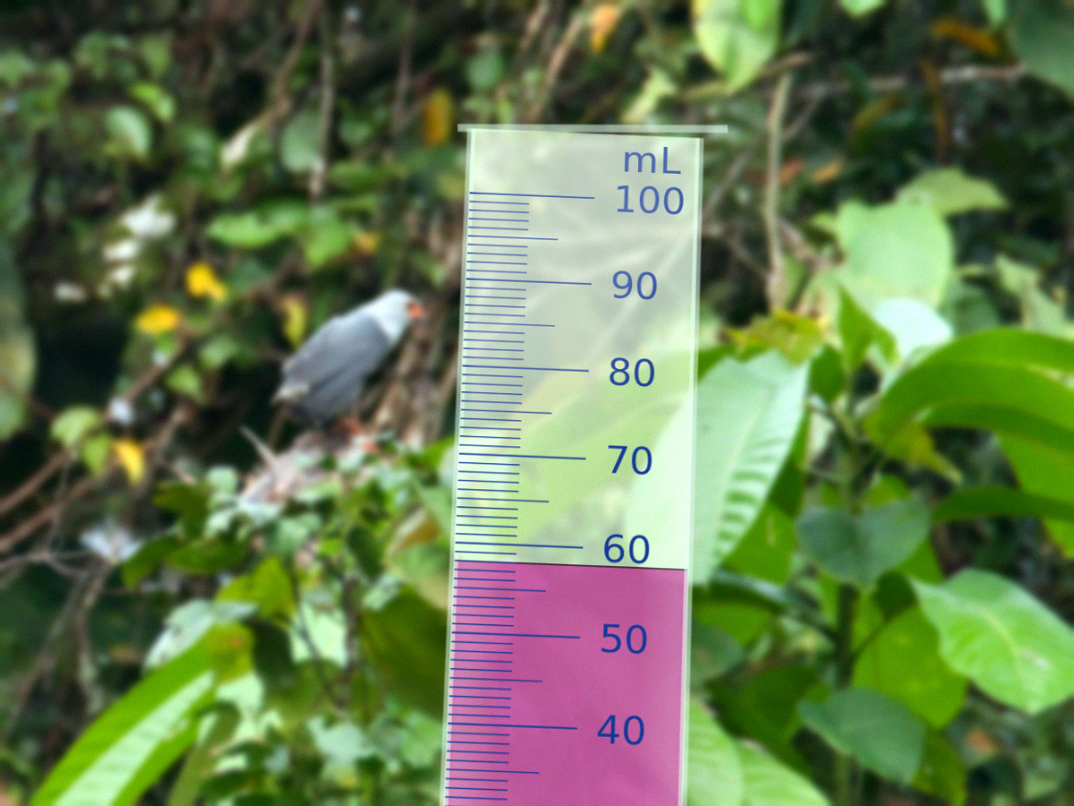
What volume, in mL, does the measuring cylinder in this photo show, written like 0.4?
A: 58
